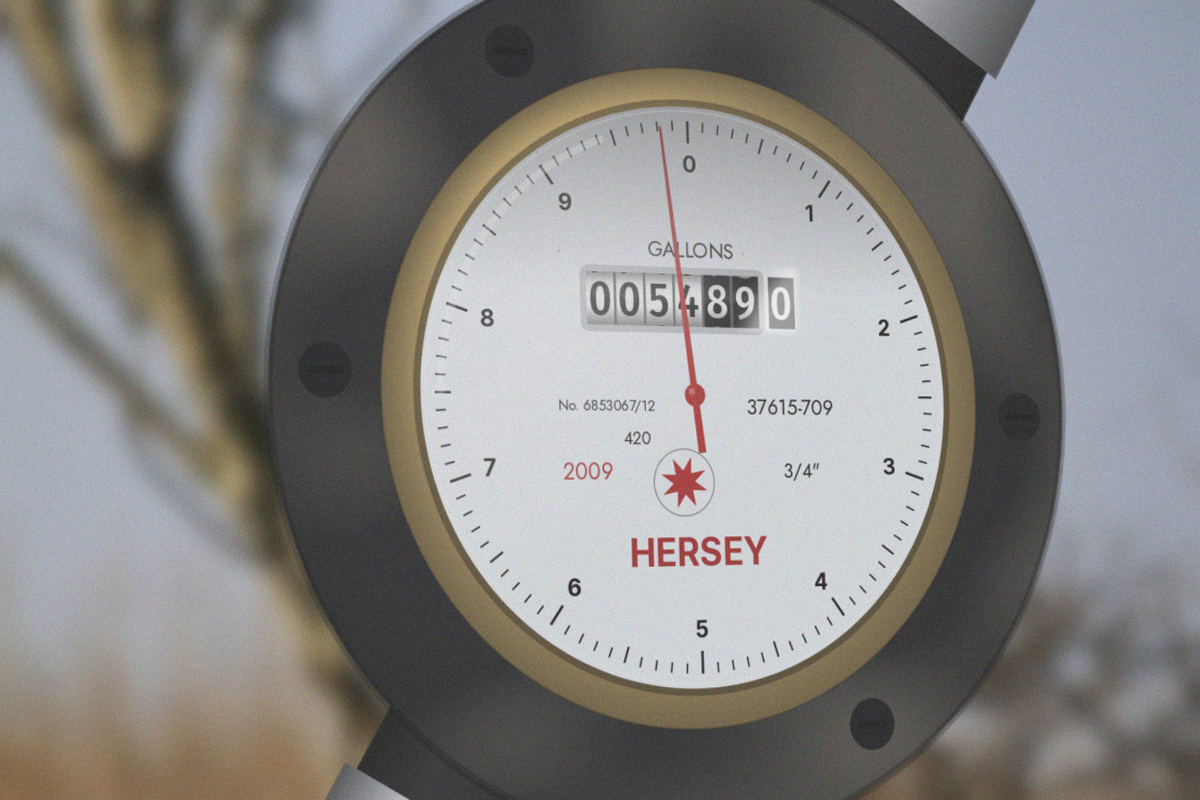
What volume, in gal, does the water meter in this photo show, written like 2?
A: 54889.8
